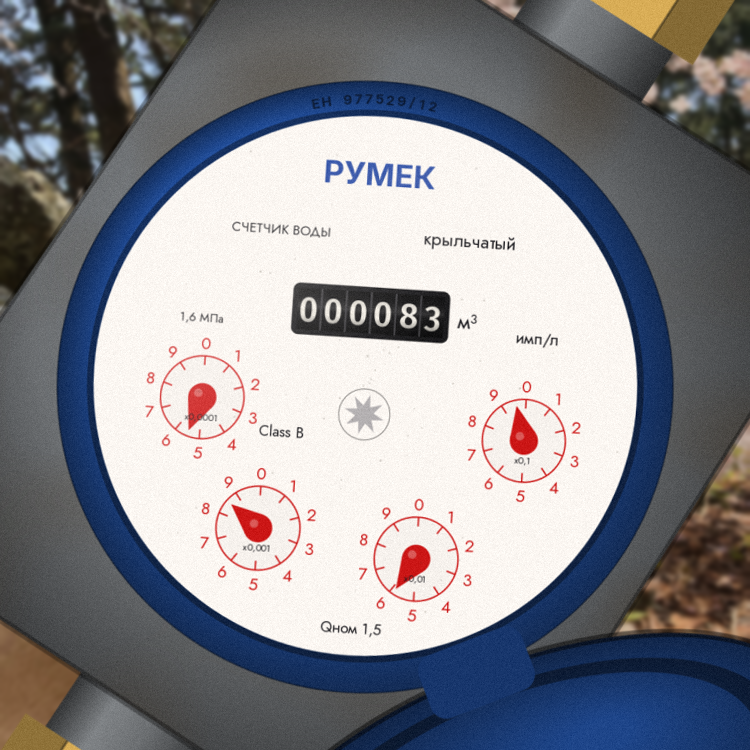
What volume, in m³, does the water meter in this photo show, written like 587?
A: 82.9585
